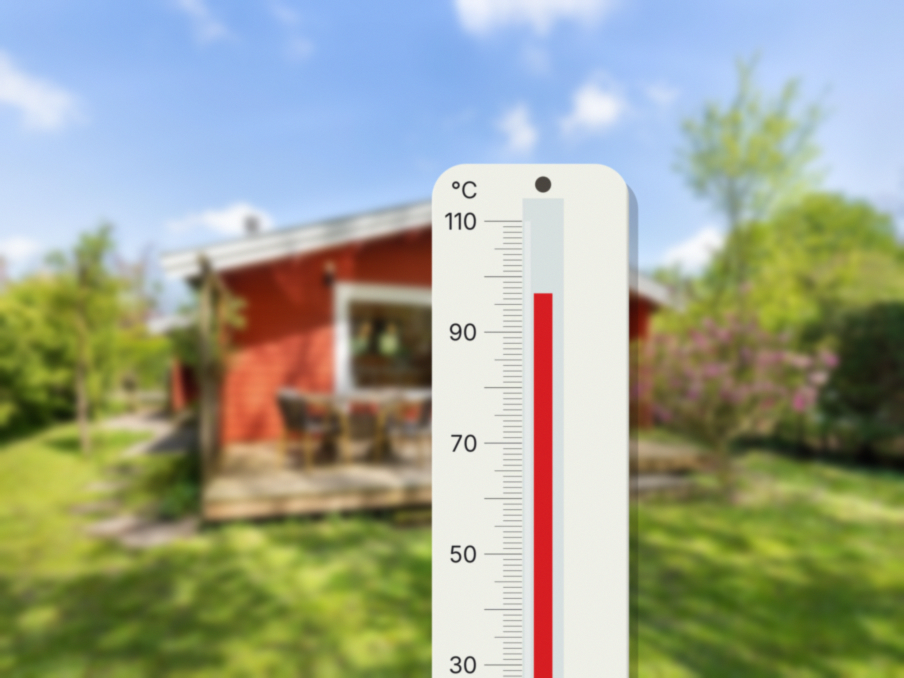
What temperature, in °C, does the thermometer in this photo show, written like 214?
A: 97
